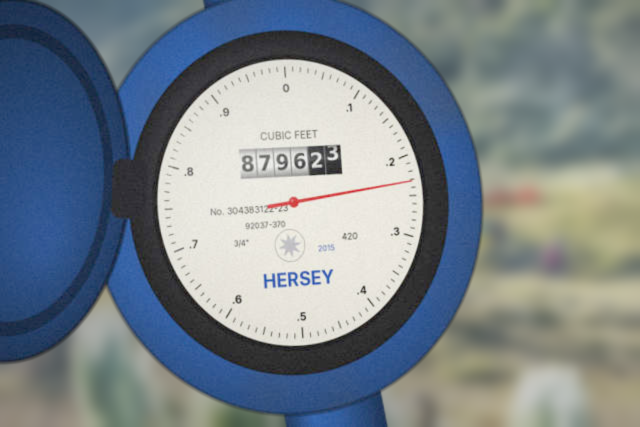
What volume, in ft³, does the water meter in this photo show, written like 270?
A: 879623.23
